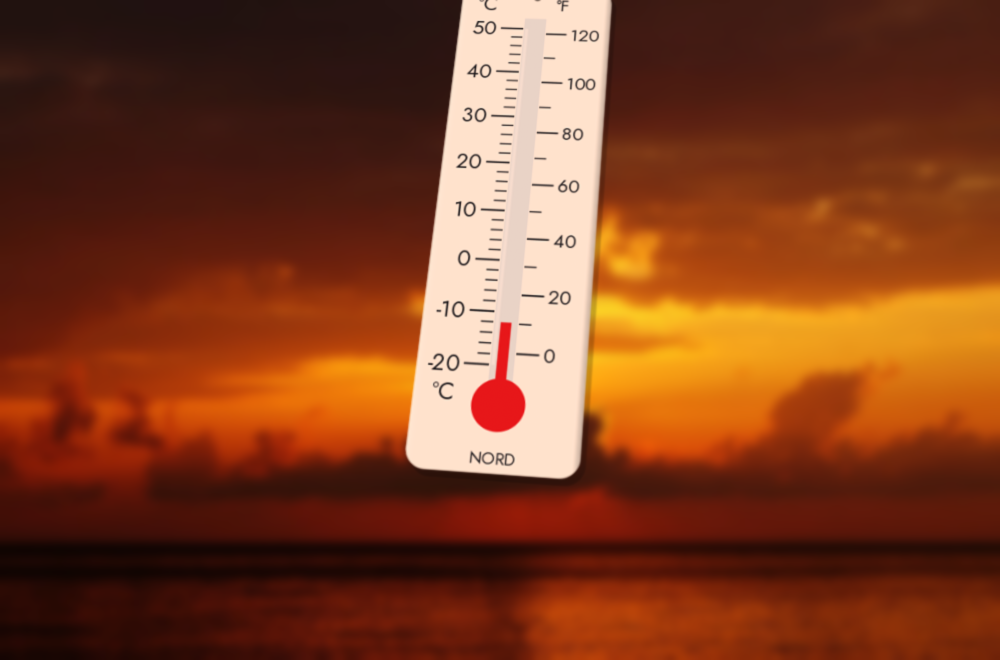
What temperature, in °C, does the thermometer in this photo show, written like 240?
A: -12
